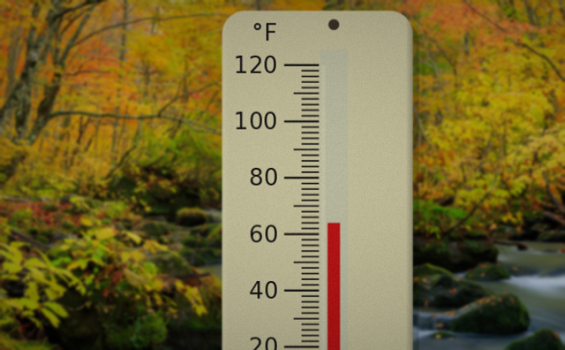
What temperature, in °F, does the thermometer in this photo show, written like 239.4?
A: 64
